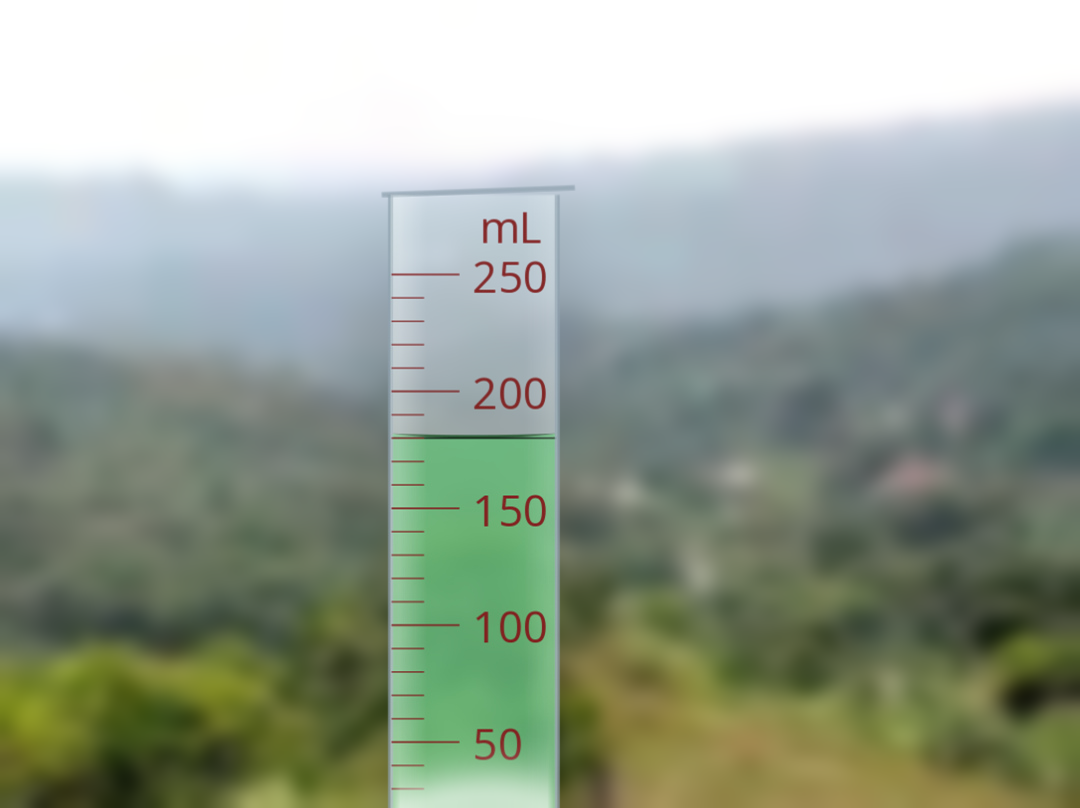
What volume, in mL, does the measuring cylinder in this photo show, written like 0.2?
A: 180
